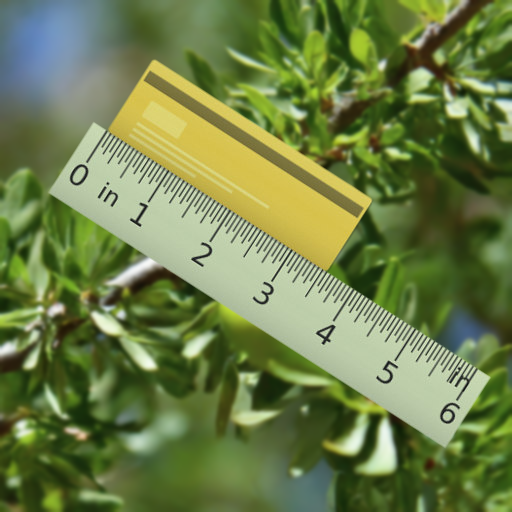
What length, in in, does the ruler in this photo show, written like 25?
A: 3.5625
